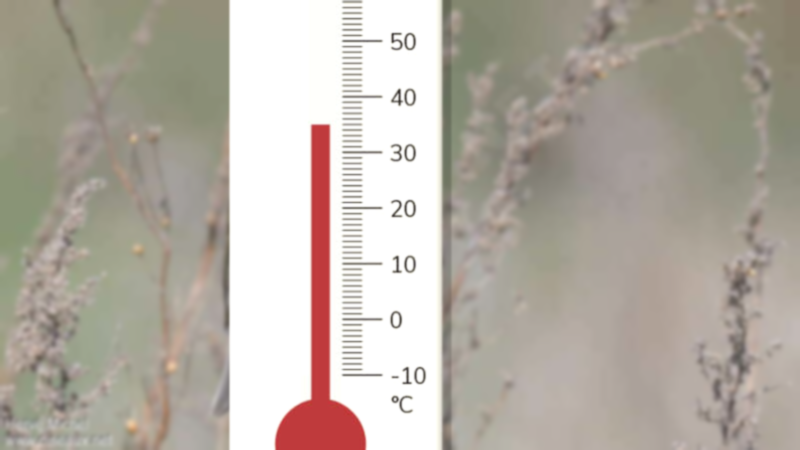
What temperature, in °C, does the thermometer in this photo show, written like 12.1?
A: 35
